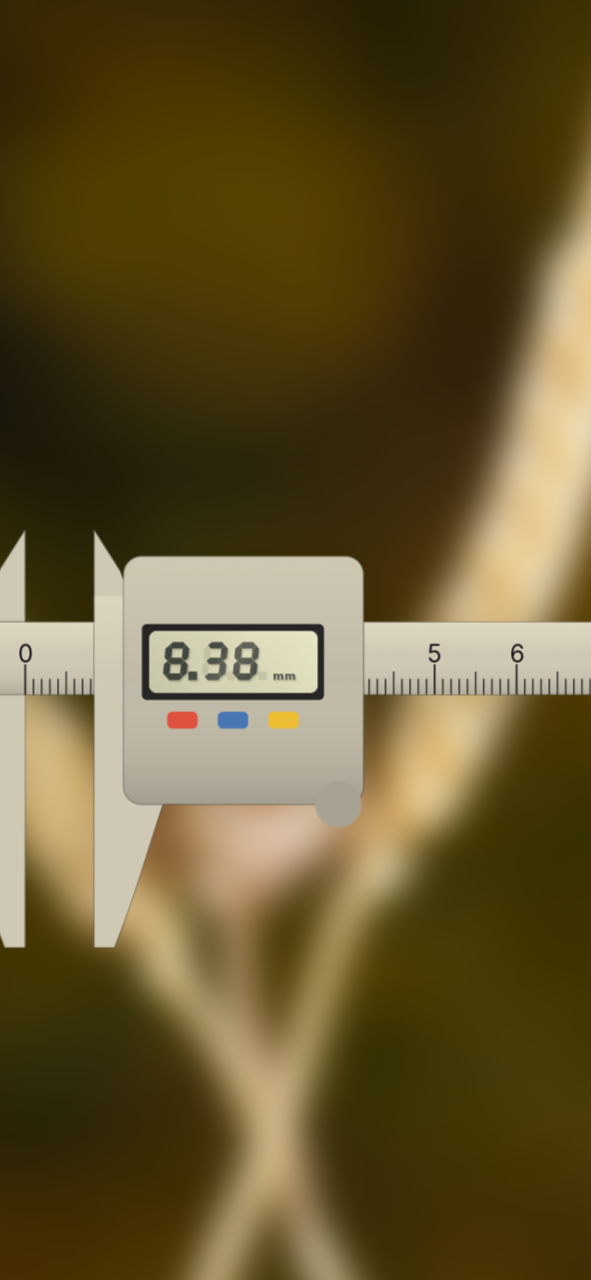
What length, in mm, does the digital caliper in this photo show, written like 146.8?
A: 8.38
